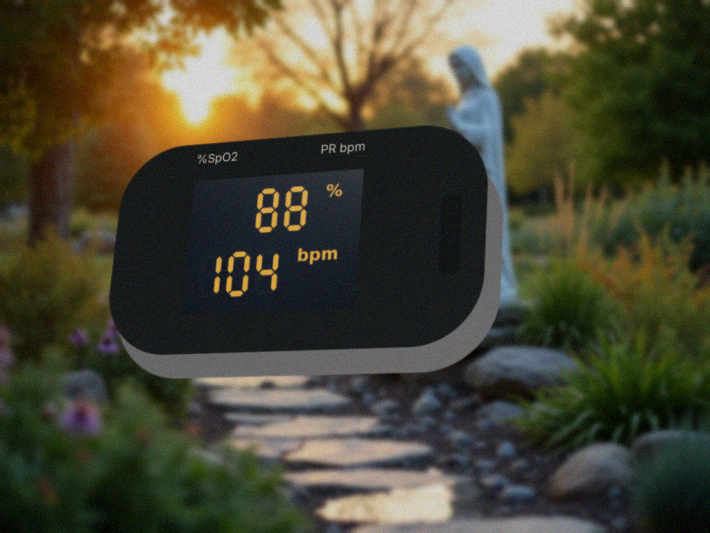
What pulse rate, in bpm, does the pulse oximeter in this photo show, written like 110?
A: 104
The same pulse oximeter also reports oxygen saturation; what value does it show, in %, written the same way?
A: 88
